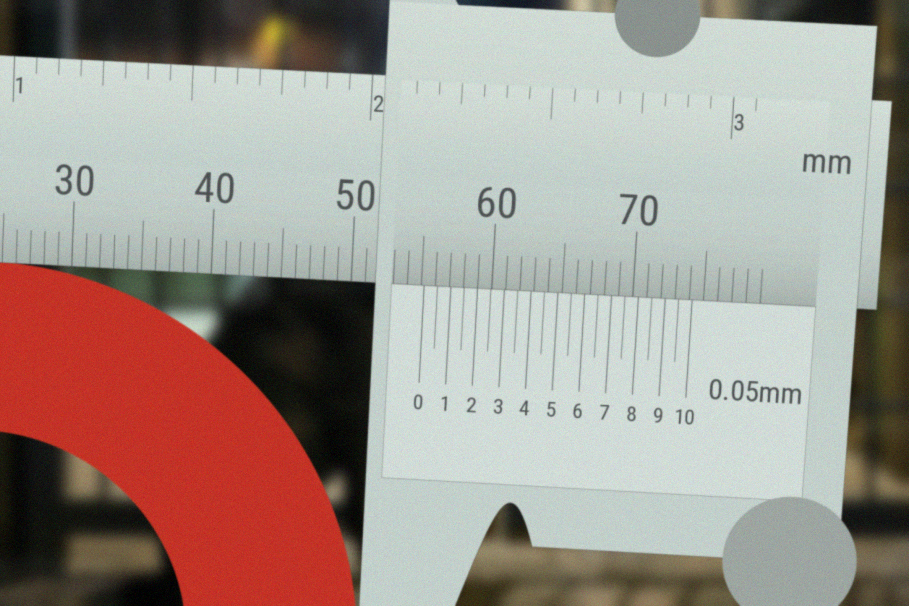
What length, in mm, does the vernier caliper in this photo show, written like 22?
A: 55.2
